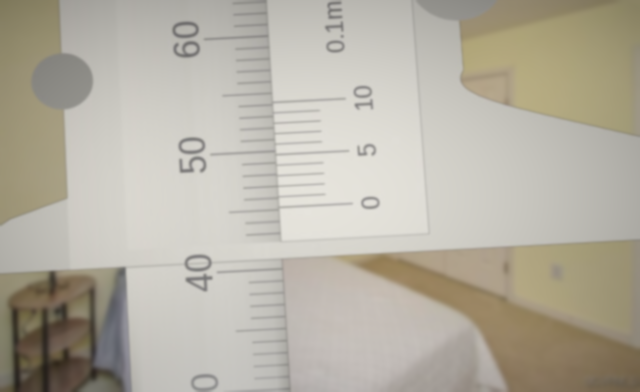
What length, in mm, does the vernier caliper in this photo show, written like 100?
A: 45.2
